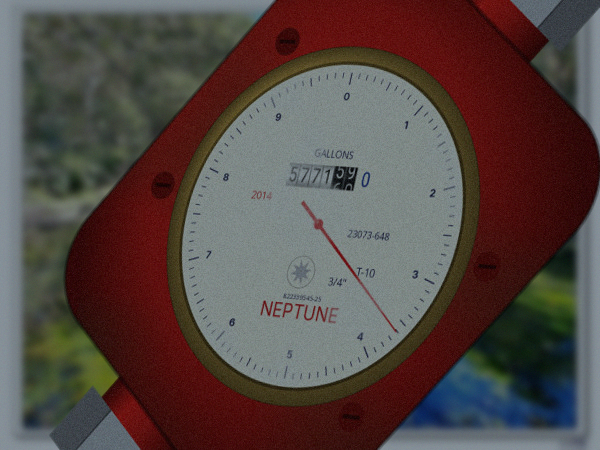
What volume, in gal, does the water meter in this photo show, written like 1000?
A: 5771593.6
